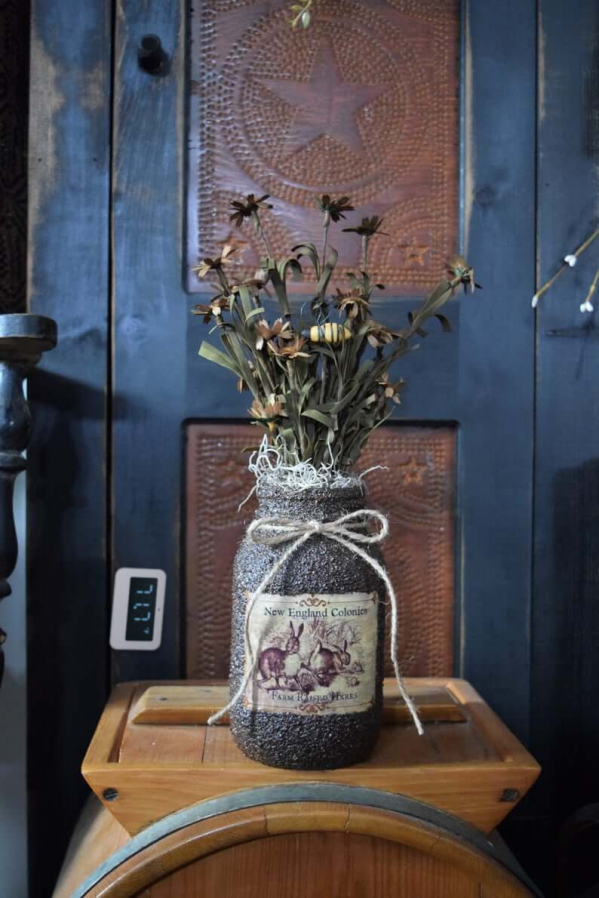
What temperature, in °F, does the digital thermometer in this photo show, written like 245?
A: 71.7
